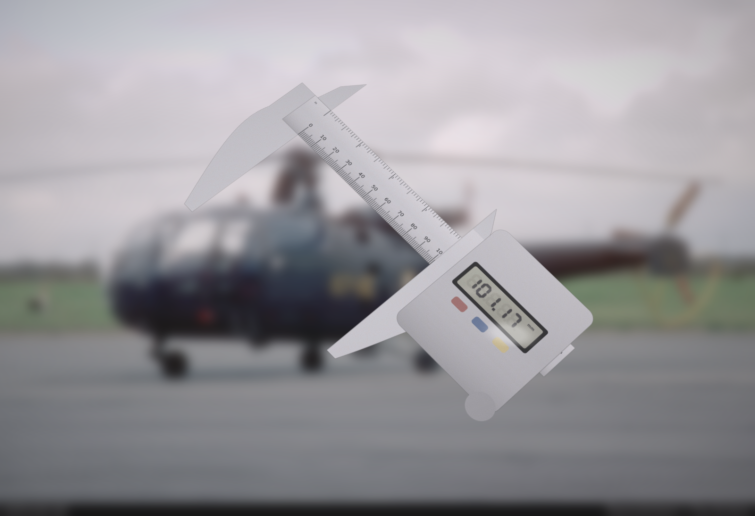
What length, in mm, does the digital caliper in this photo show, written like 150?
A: 101.17
